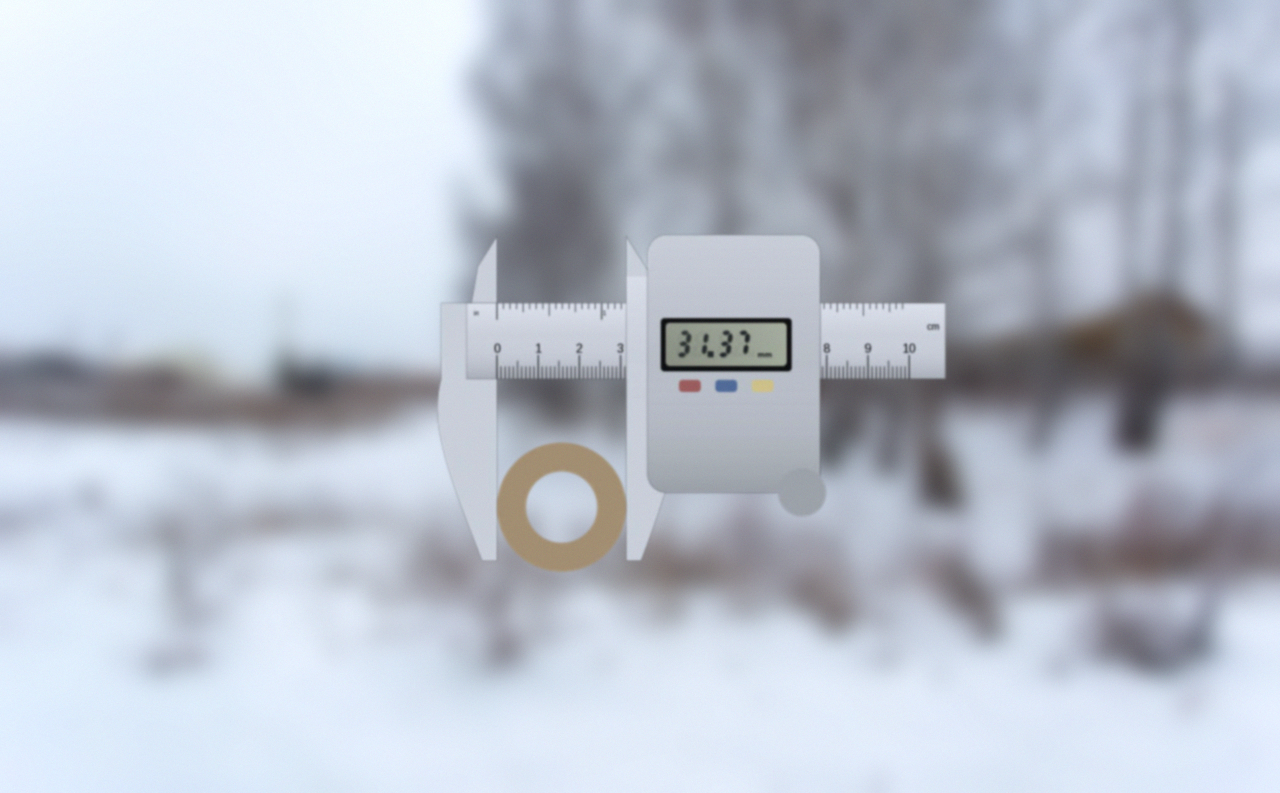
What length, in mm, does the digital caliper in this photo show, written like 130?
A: 31.37
